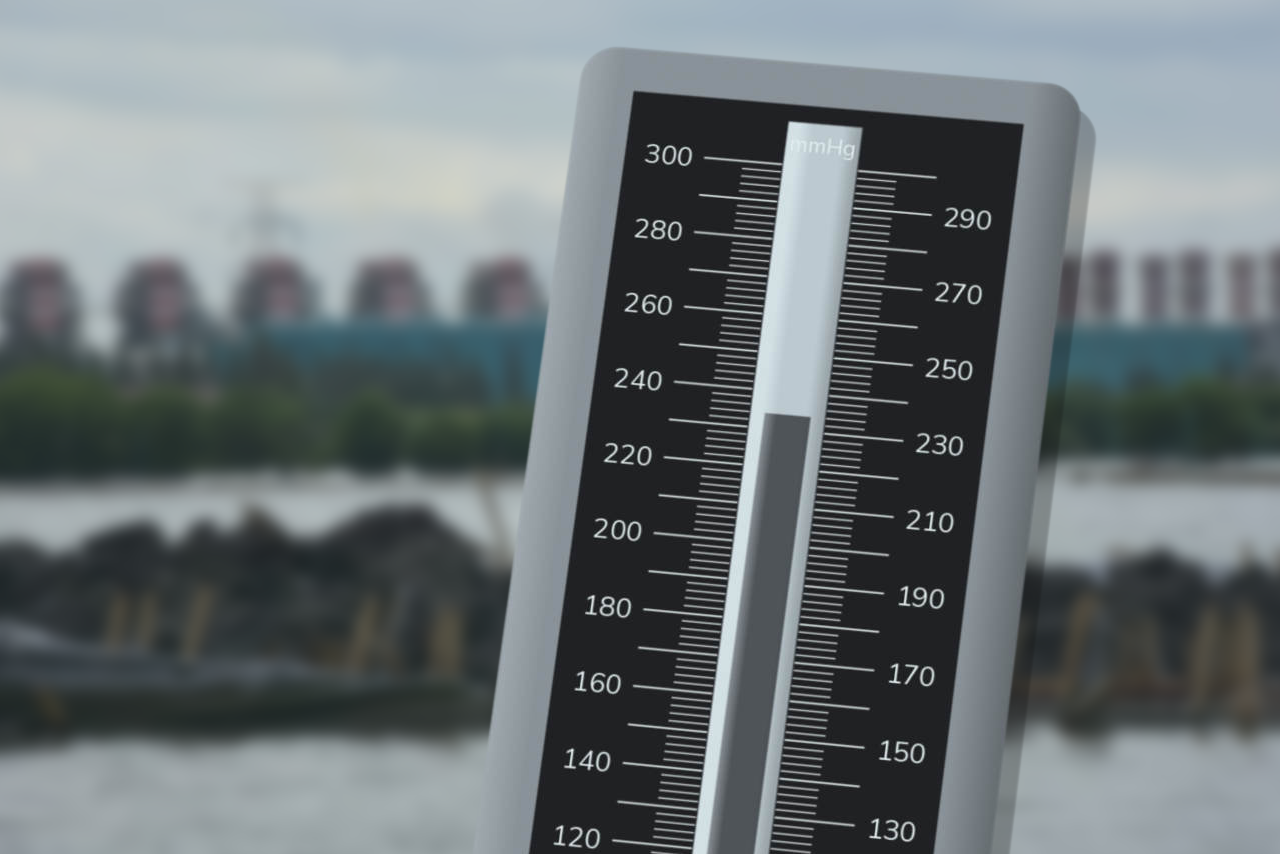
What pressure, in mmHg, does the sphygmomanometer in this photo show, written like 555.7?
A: 234
